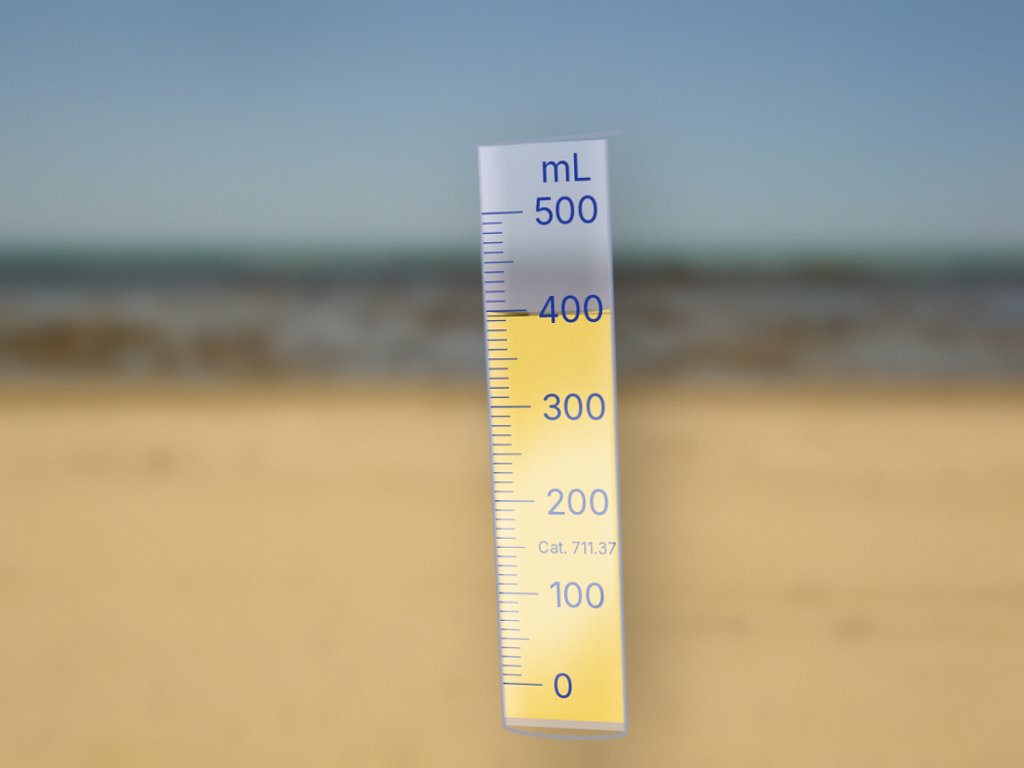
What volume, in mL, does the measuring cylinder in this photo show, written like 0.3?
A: 395
